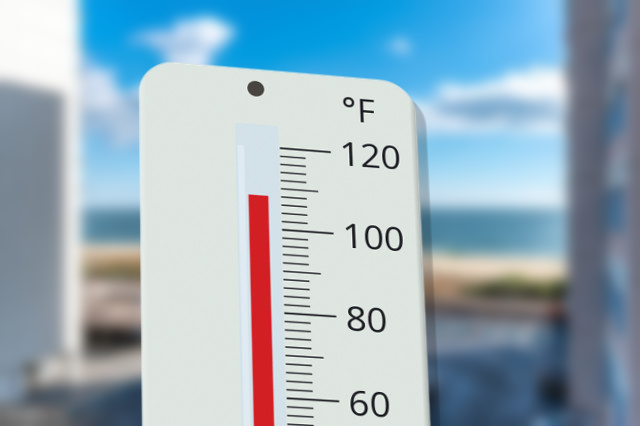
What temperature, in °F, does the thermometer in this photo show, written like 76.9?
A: 108
